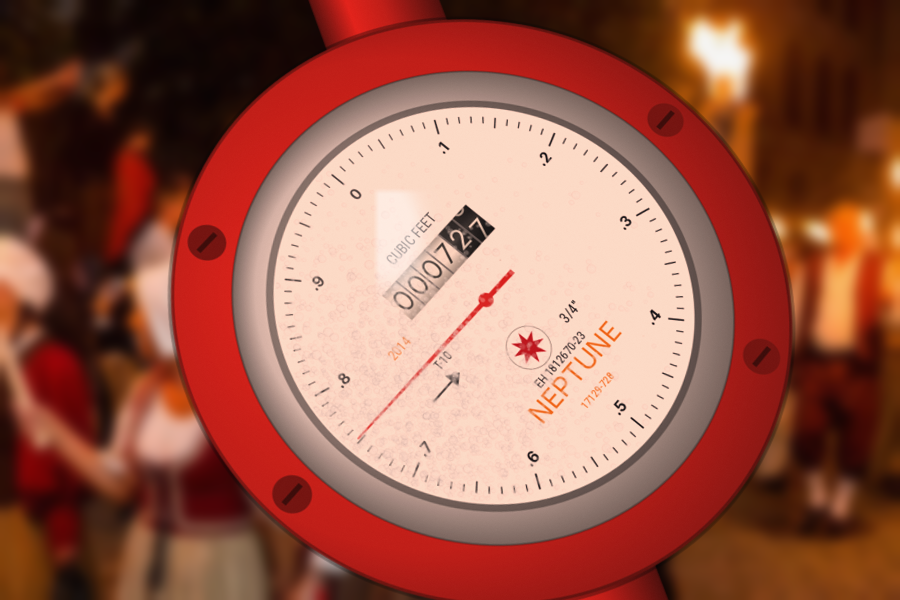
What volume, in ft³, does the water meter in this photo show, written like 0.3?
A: 726.75
